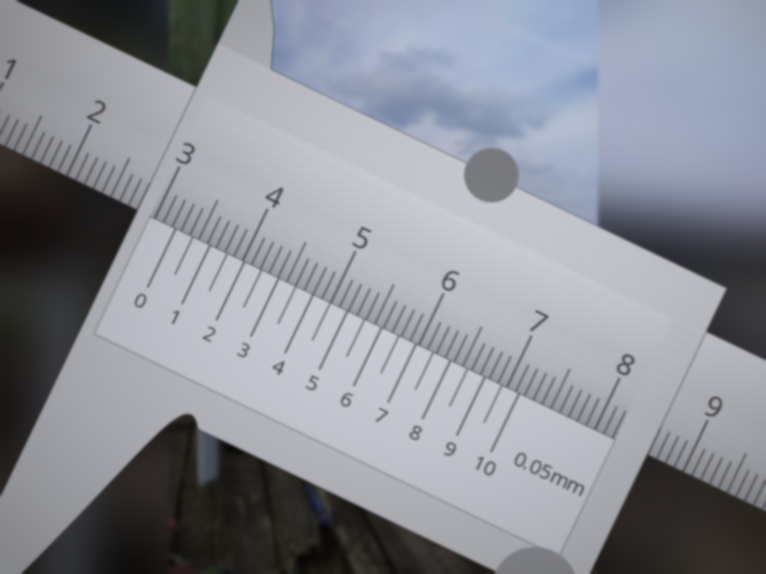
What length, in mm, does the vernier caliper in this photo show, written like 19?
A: 32.4
